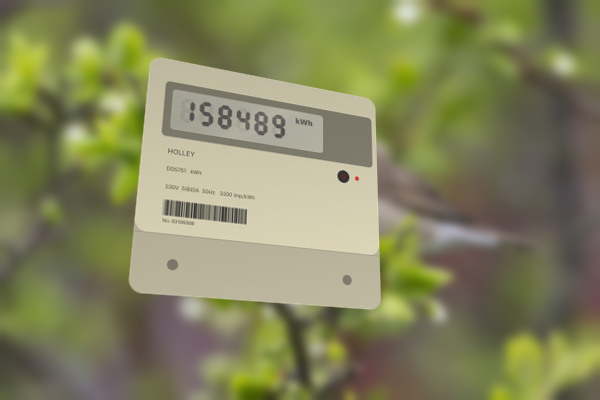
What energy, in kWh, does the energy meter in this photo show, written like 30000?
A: 158489
